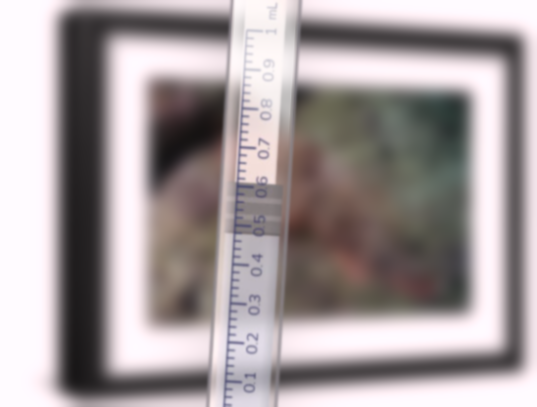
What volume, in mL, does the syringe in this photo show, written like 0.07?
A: 0.48
